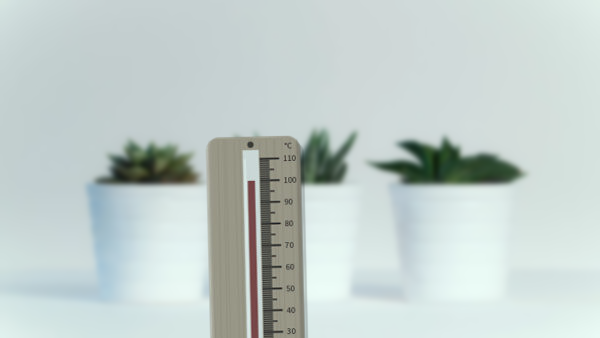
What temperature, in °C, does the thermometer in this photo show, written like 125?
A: 100
